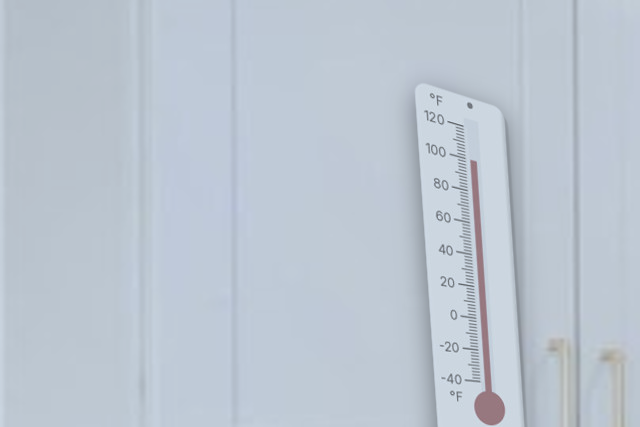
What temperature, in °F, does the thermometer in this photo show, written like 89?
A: 100
